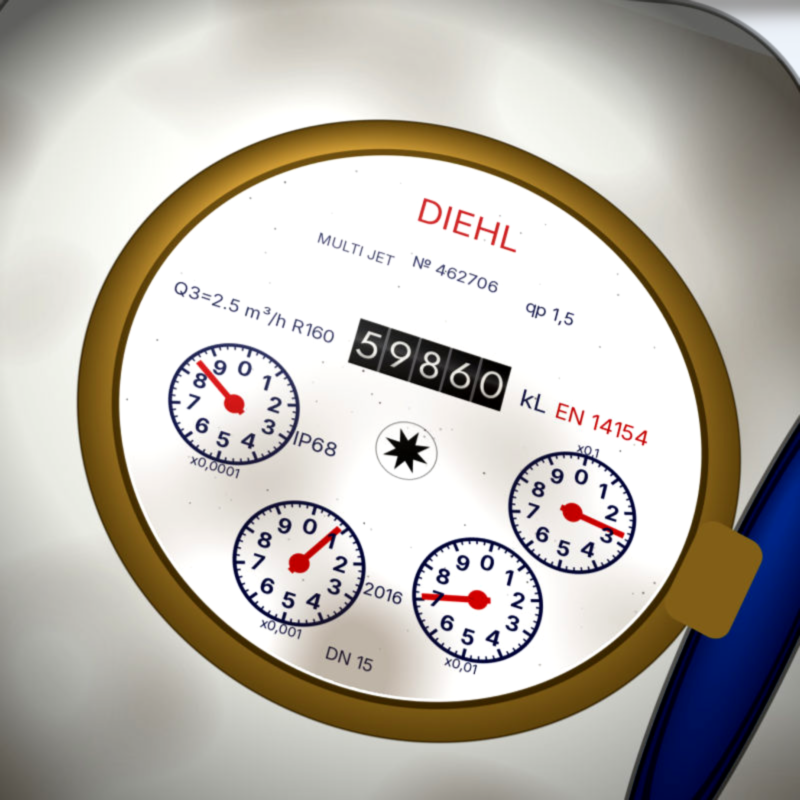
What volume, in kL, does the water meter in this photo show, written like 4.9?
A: 59860.2708
